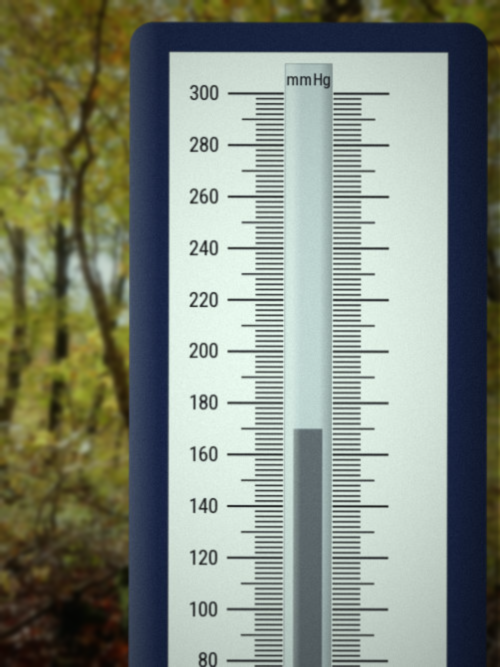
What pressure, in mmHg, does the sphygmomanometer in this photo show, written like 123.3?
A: 170
